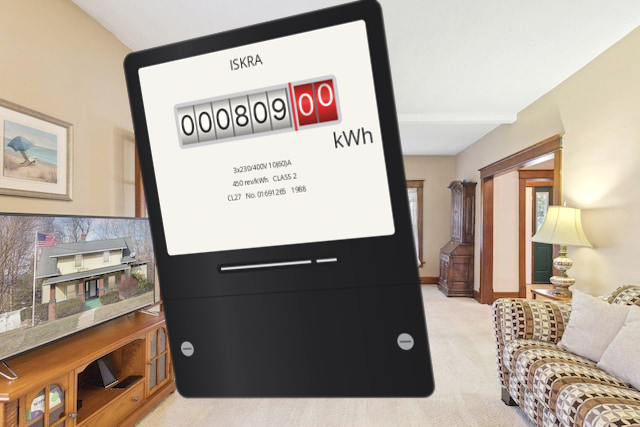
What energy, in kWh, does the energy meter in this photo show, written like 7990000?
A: 809.00
